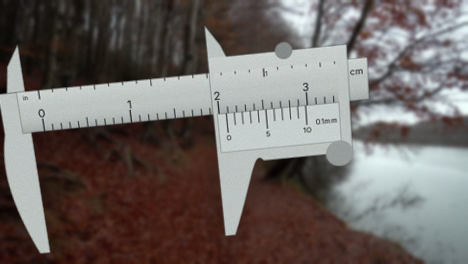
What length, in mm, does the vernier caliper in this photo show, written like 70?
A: 20.8
